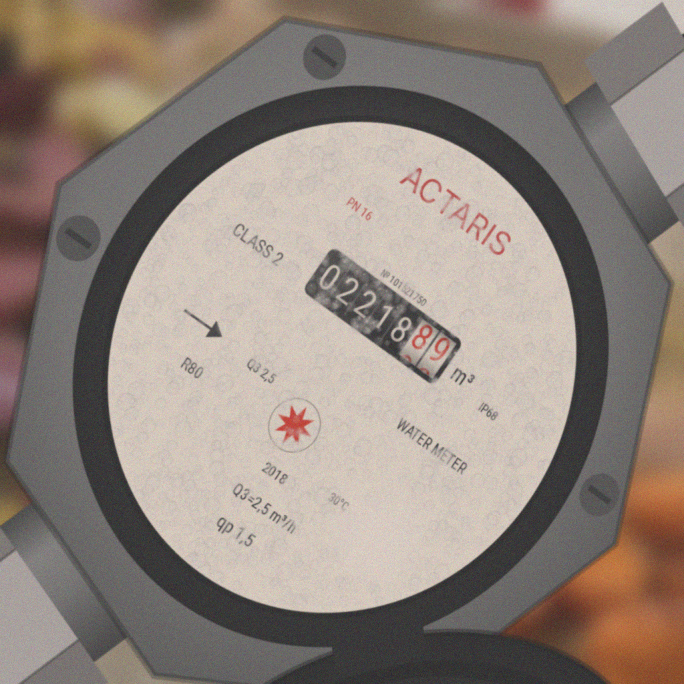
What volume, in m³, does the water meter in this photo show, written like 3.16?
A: 2218.89
